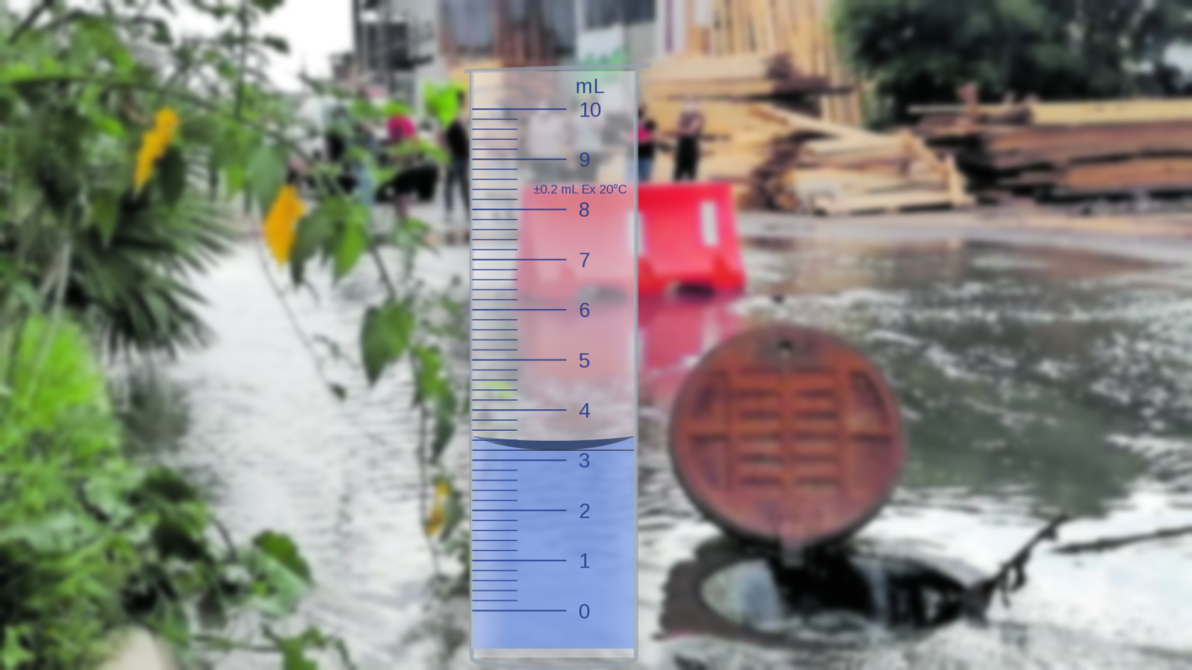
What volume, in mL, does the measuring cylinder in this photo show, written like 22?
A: 3.2
